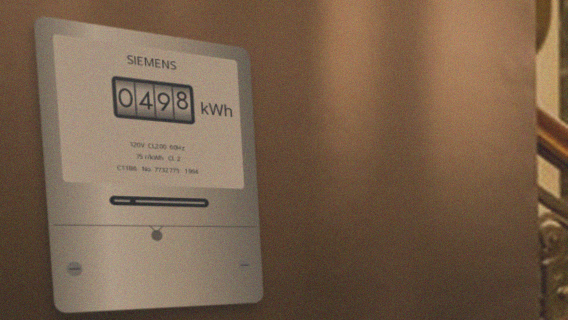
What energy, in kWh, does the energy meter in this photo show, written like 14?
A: 498
